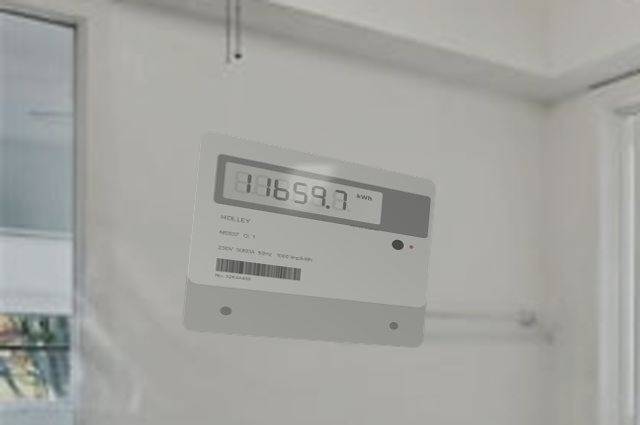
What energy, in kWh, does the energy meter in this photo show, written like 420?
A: 11659.7
